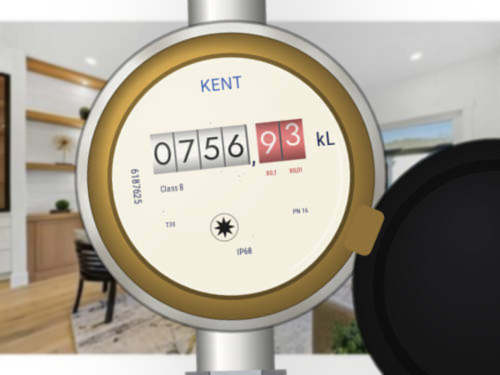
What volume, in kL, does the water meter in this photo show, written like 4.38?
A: 756.93
